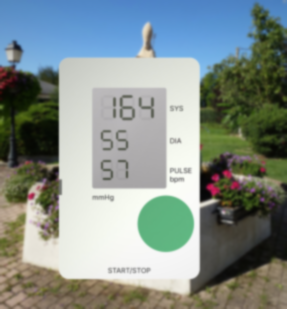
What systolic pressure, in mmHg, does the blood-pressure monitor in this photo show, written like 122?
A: 164
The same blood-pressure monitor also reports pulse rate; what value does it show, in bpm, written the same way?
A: 57
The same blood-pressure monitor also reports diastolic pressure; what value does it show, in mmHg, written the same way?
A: 55
